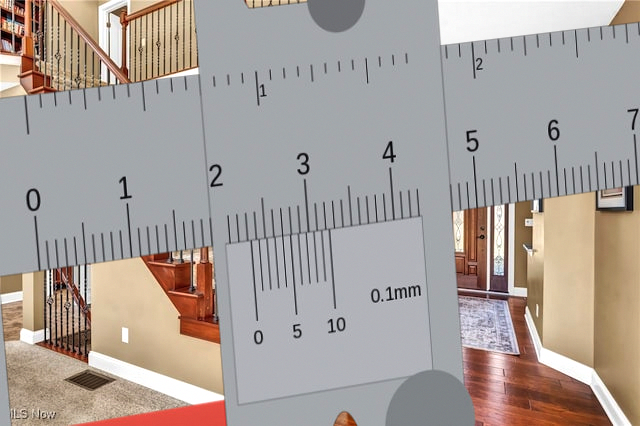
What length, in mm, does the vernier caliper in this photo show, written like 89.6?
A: 23.4
